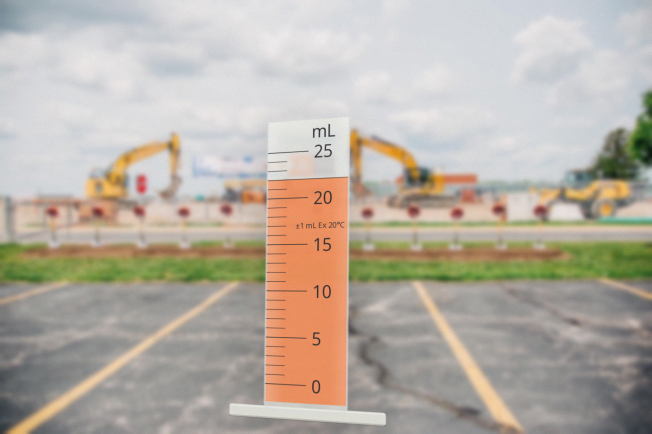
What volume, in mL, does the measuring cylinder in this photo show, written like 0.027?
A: 22
